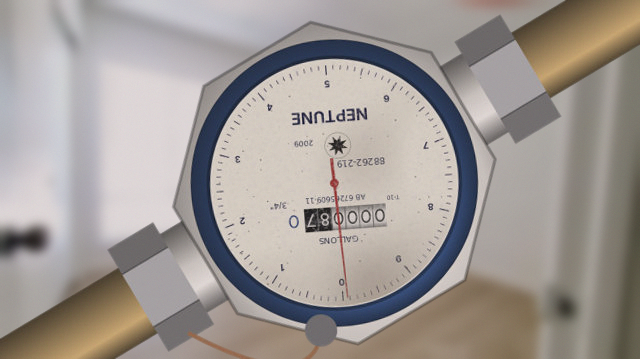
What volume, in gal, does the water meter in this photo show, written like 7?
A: 869.9
